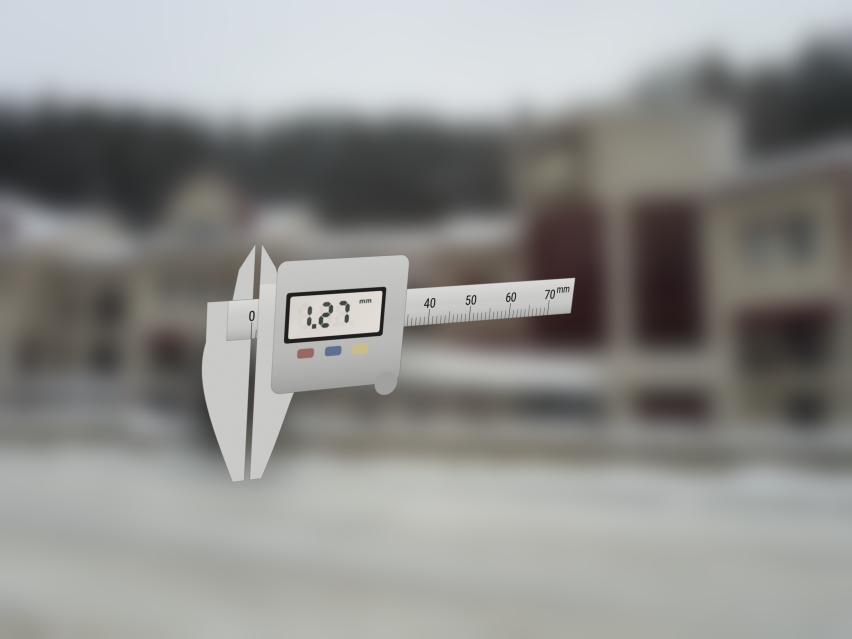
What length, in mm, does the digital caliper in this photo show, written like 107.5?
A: 1.27
